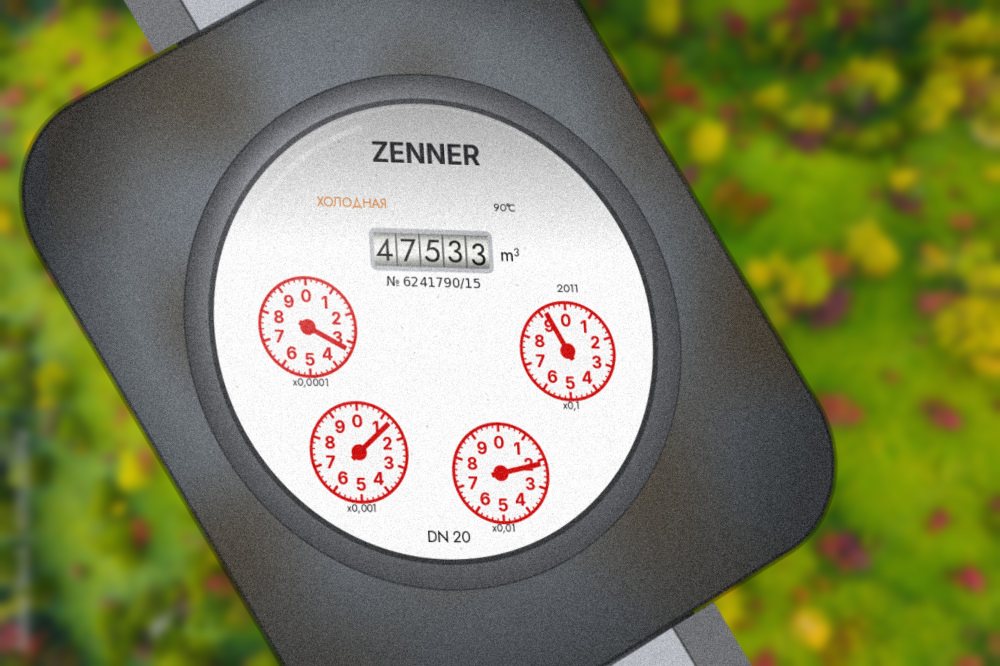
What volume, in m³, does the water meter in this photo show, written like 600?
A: 47532.9213
